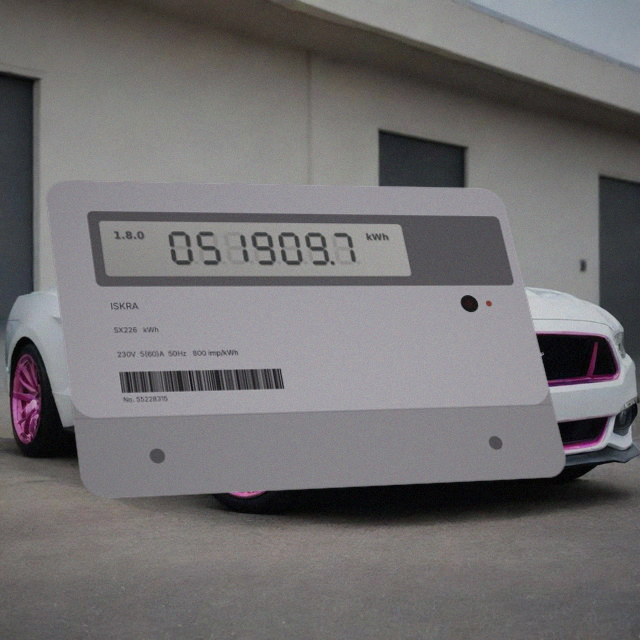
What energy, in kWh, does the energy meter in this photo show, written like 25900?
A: 51909.7
